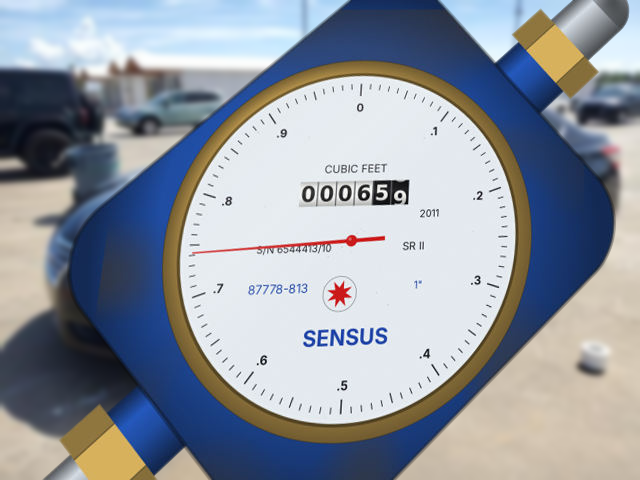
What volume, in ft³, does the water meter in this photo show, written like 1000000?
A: 658.74
